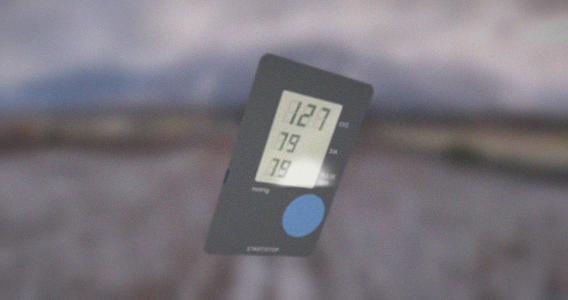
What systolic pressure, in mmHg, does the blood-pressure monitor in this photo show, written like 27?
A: 127
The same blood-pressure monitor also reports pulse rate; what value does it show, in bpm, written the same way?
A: 79
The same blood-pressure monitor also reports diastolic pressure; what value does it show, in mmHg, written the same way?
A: 79
